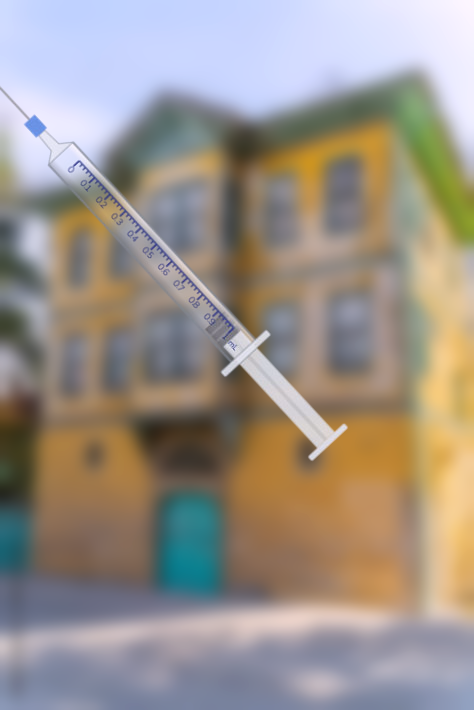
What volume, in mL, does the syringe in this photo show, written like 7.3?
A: 0.92
